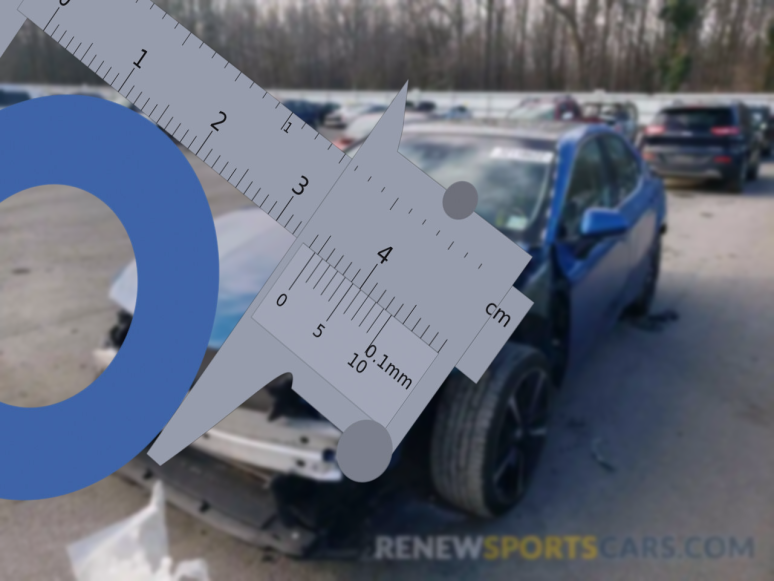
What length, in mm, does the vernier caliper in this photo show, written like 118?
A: 34.7
